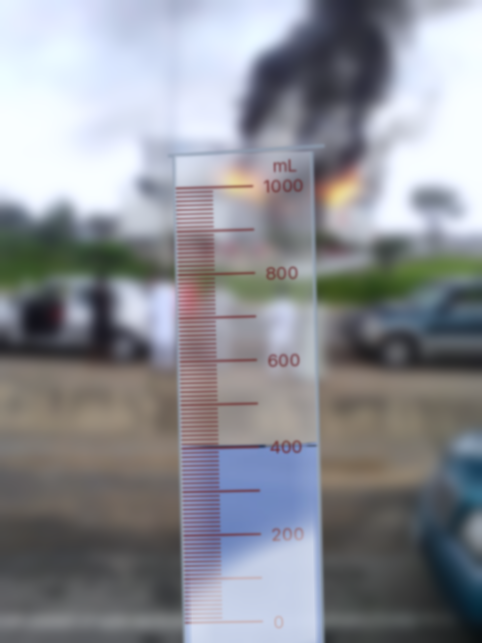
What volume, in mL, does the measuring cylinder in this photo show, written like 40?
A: 400
